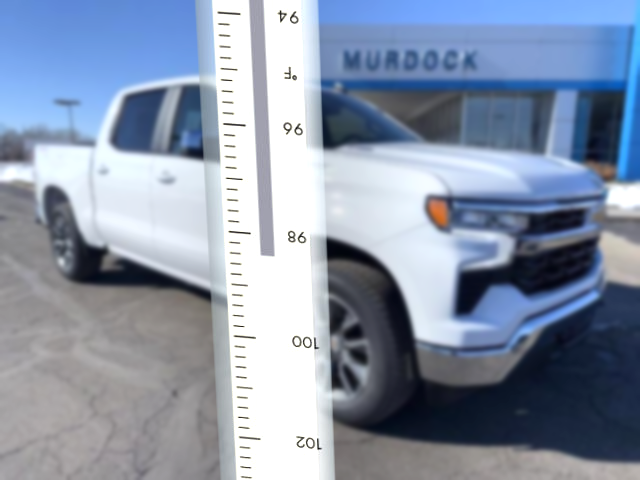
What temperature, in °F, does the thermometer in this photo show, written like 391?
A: 98.4
